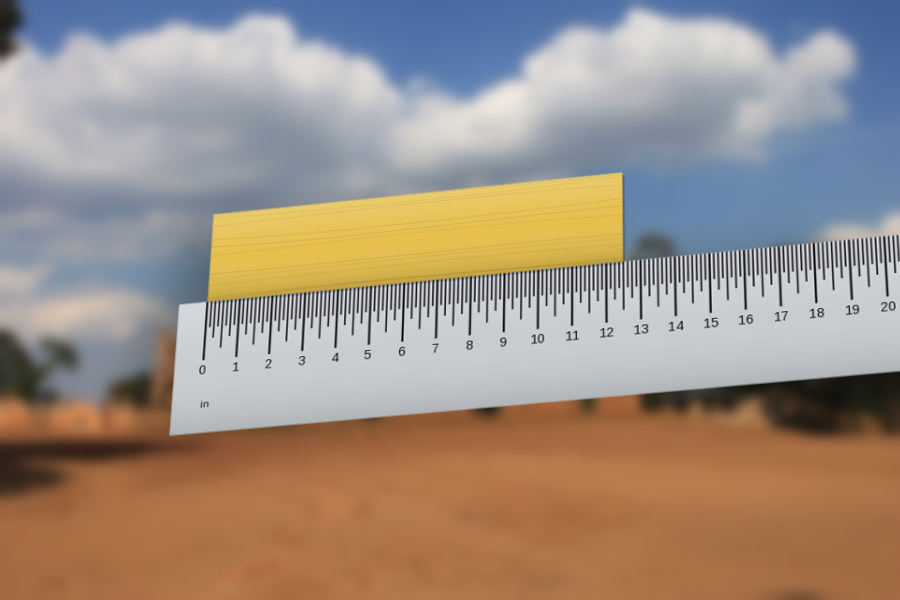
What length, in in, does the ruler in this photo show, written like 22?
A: 12.5
